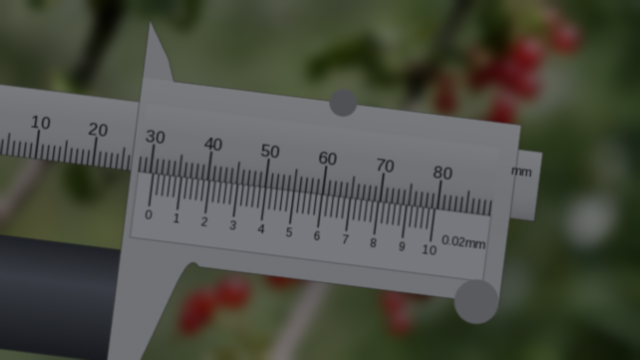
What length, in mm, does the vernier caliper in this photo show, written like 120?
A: 30.5
